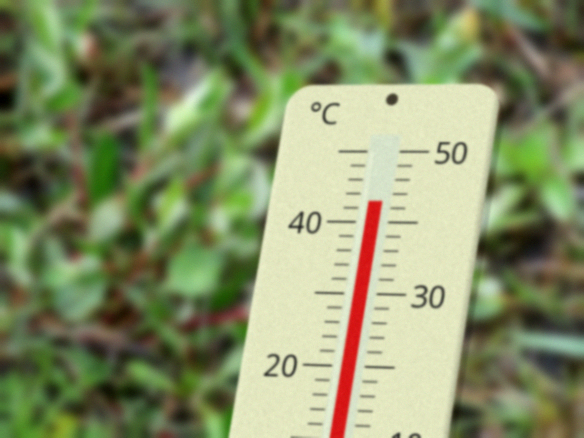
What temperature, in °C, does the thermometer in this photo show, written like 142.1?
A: 43
